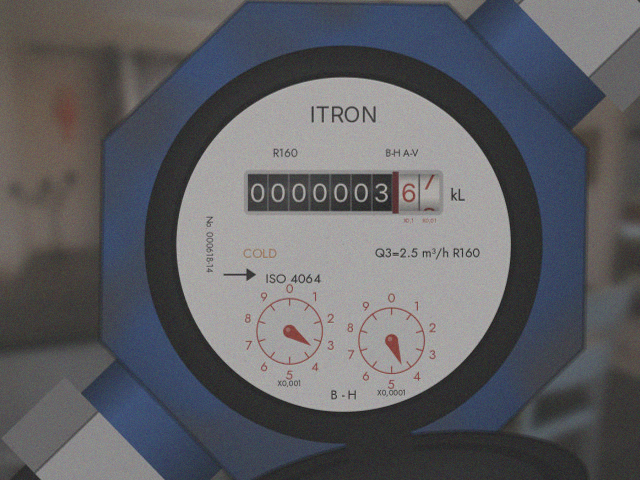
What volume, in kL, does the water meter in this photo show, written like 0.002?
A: 3.6734
